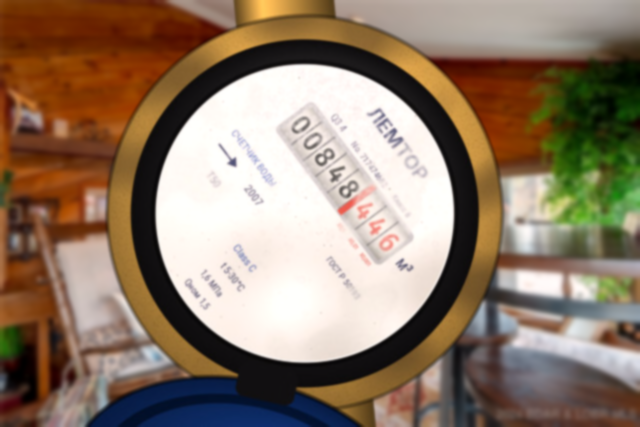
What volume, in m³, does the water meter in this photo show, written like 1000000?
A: 848.446
